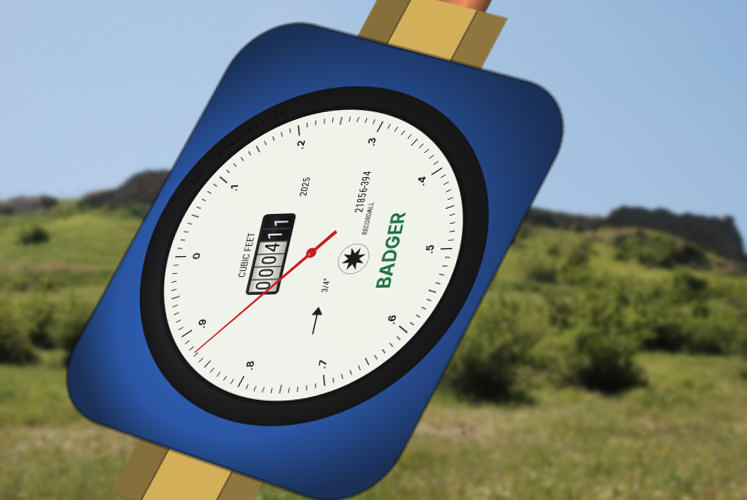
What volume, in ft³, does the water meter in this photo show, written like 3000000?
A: 410.87
